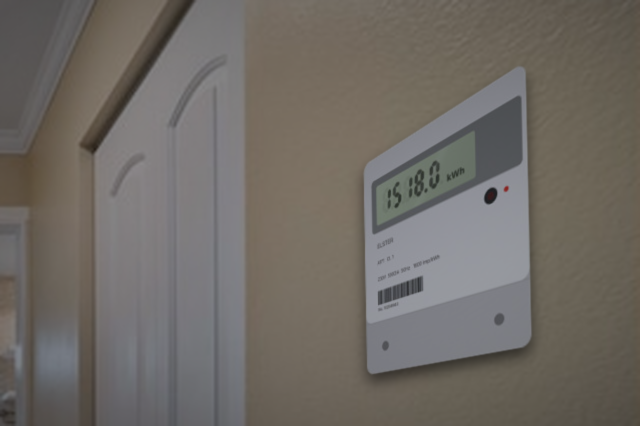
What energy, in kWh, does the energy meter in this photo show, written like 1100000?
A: 1518.0
